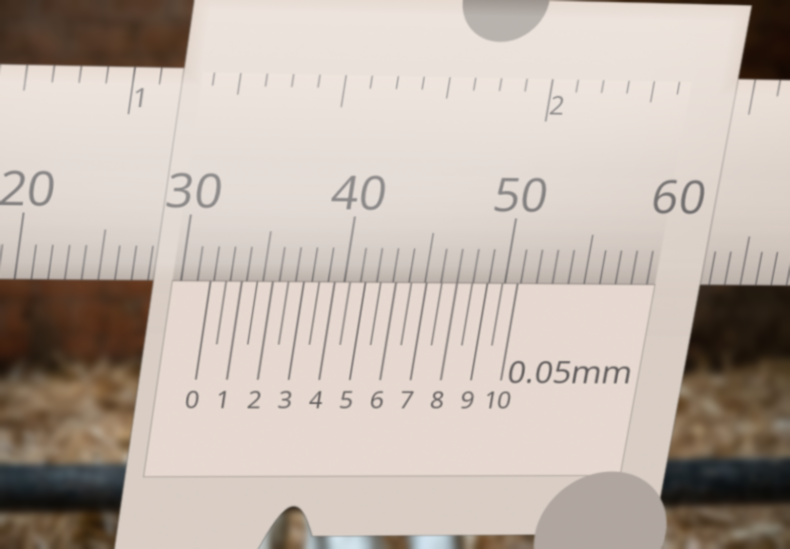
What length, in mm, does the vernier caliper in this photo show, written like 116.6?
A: 31.8
